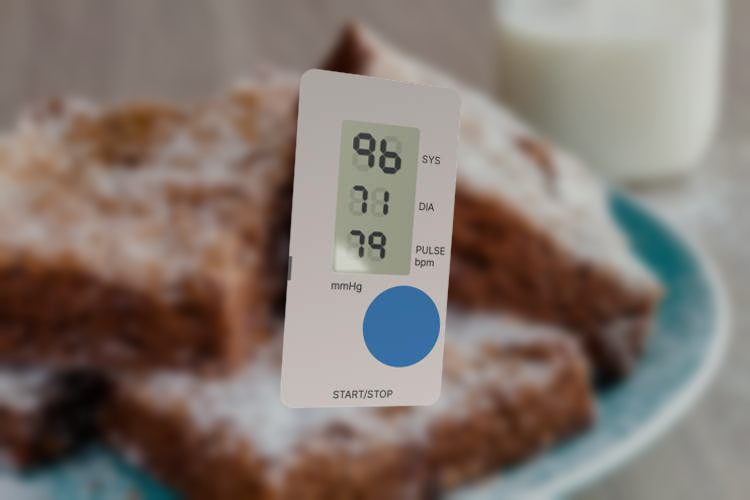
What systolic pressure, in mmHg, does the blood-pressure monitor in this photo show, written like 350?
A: 96
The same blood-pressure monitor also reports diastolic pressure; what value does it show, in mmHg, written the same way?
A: 71
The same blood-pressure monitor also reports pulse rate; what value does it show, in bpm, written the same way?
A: 79
